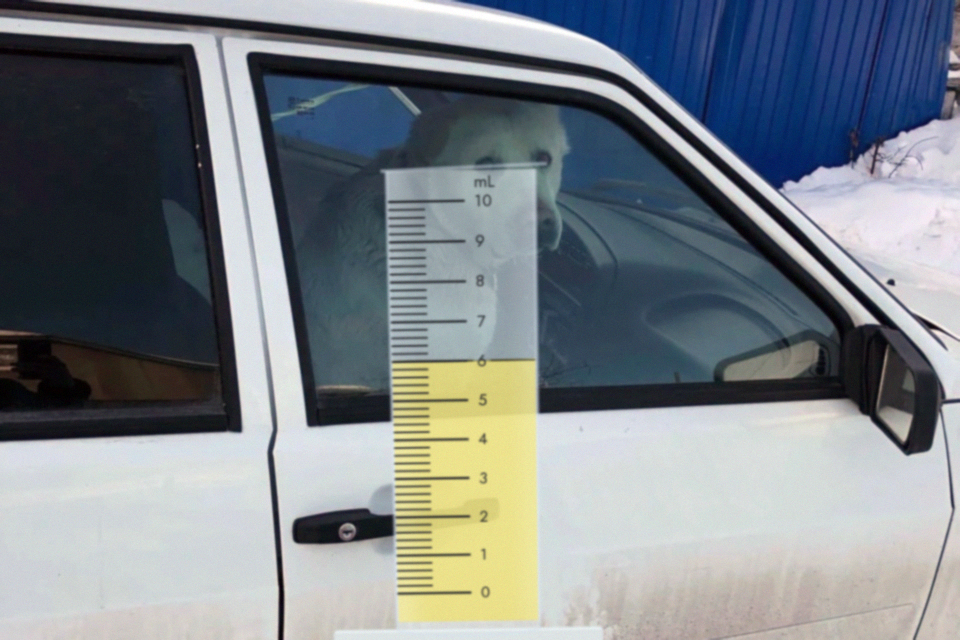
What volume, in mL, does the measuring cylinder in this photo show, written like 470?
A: 6
